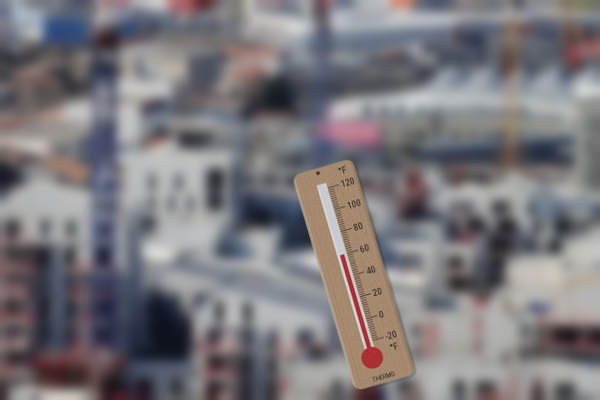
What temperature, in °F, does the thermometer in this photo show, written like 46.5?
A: 60
